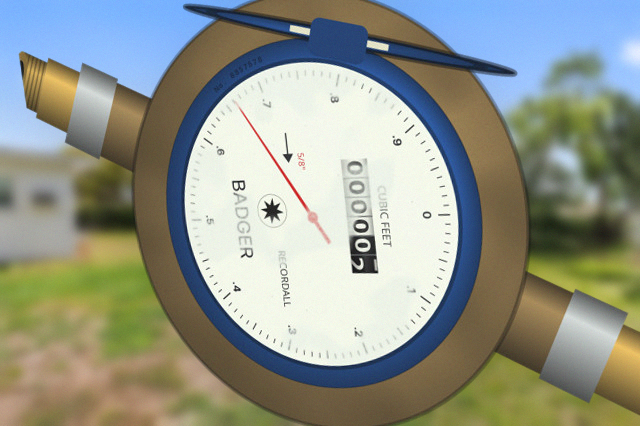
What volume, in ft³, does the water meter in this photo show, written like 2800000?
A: 1.66
